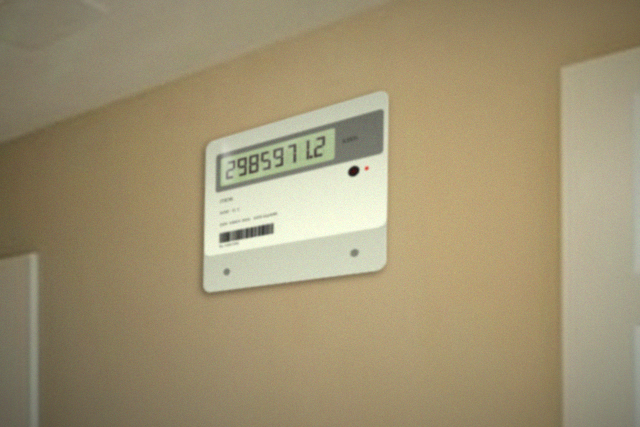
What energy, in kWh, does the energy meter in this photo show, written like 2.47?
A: 2985971.2
